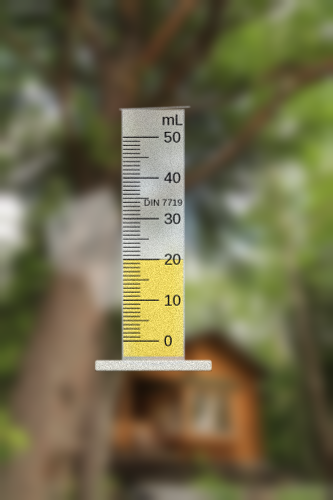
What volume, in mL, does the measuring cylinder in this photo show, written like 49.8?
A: 20
